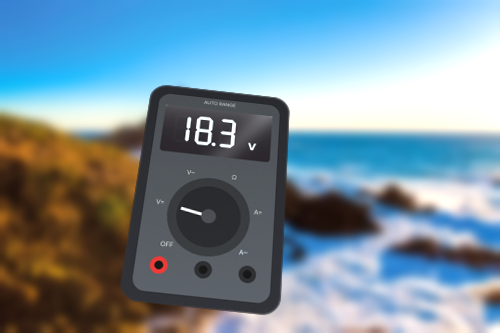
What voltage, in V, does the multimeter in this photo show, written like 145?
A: 18.3
